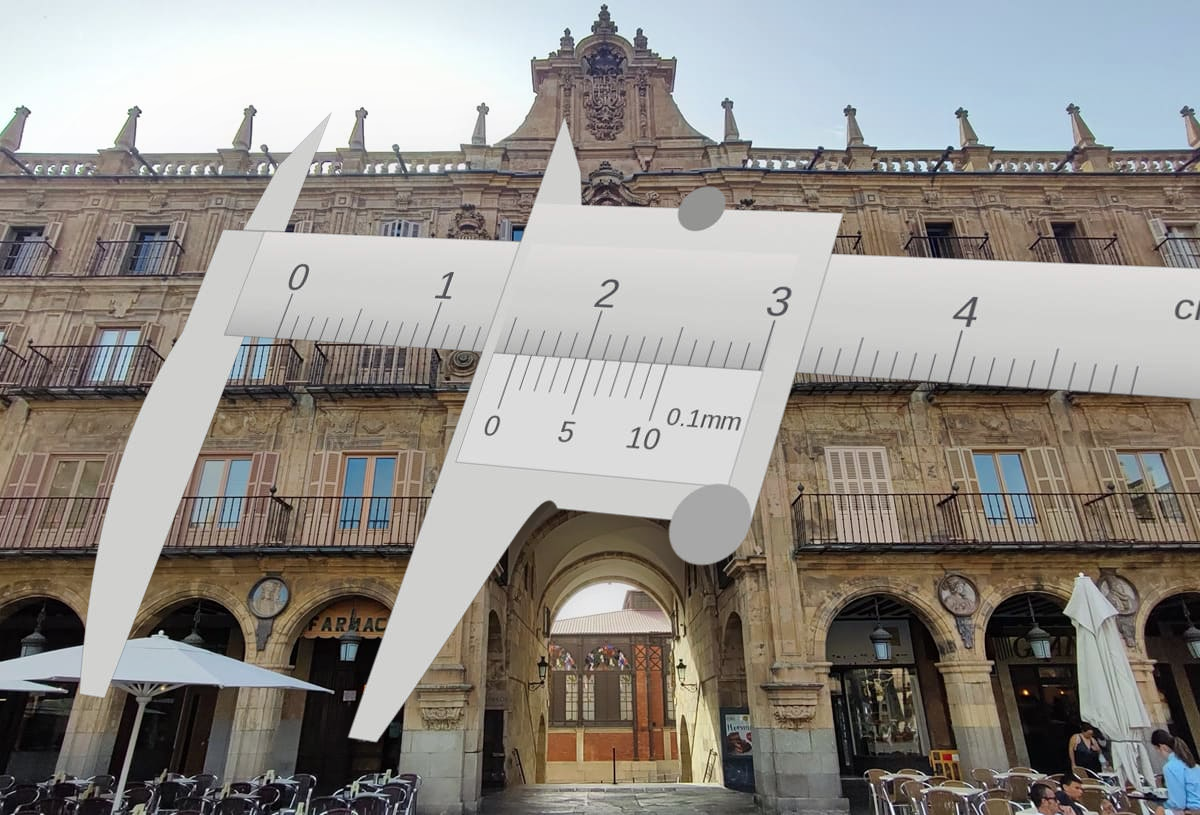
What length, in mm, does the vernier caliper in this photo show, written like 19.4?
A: 15.8
